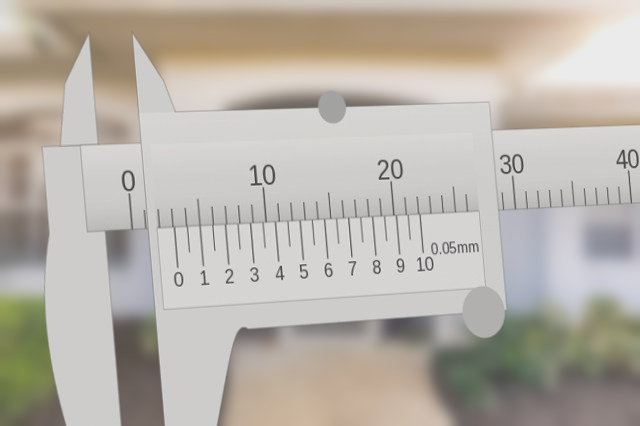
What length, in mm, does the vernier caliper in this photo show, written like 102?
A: 3.1
